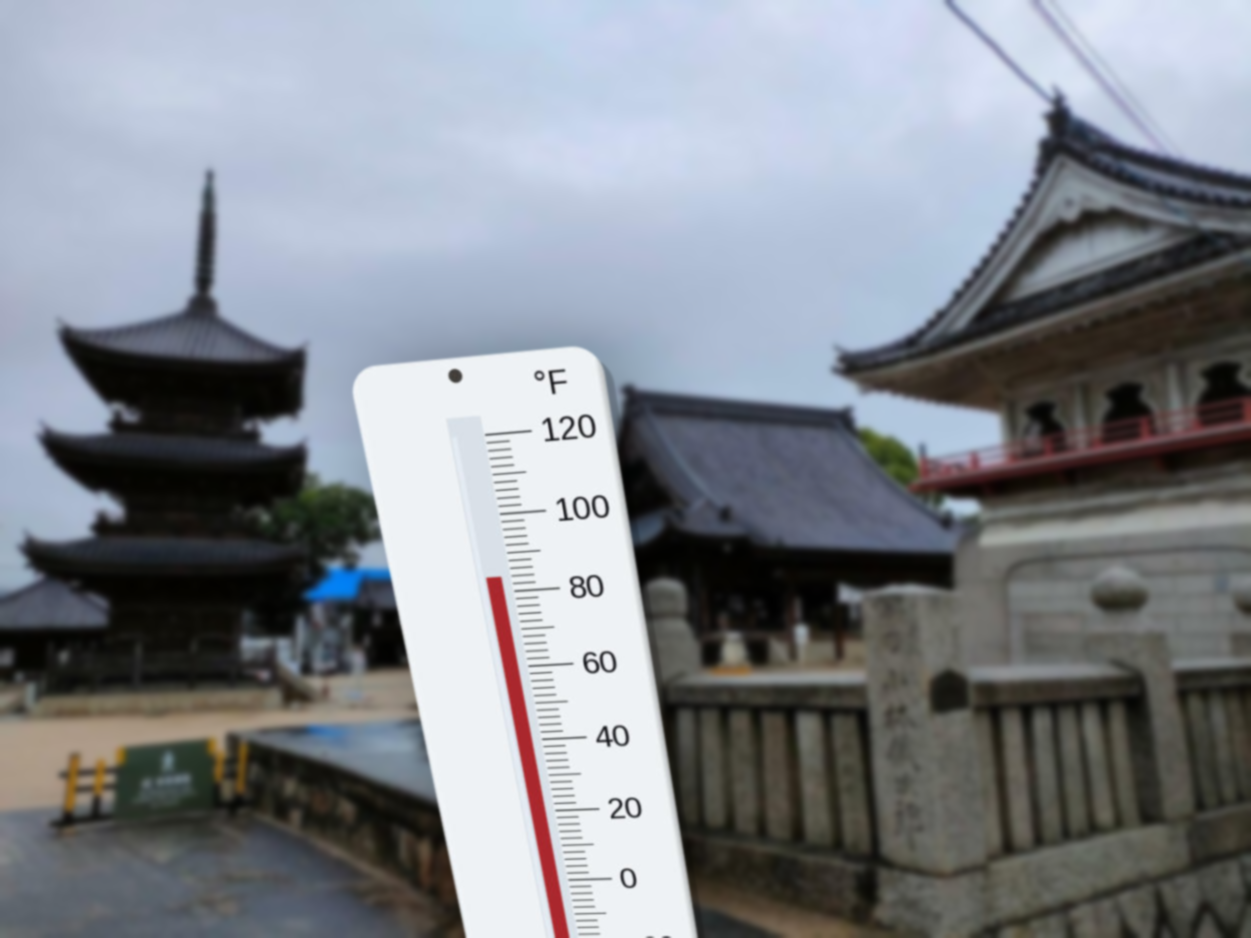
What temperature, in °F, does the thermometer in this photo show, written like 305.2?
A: 84
